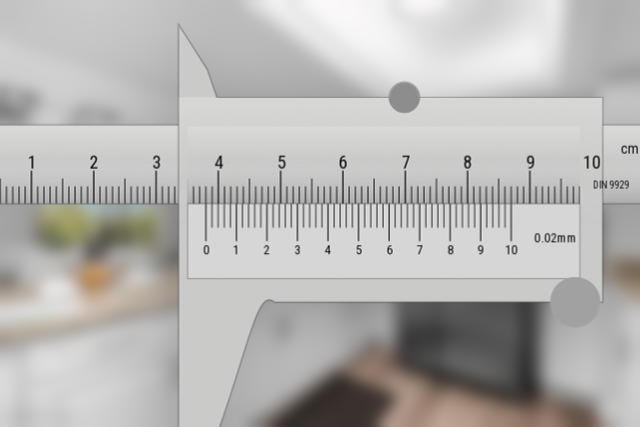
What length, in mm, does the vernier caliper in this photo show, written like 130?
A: 38.0
